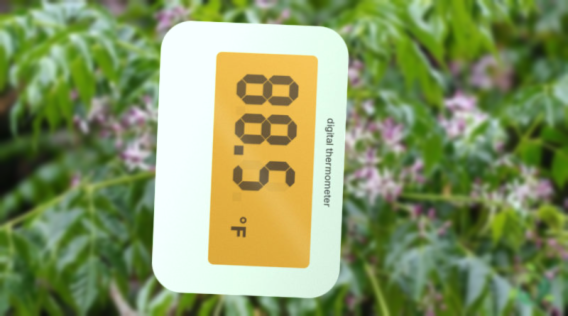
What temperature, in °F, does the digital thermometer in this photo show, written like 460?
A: 88.5
